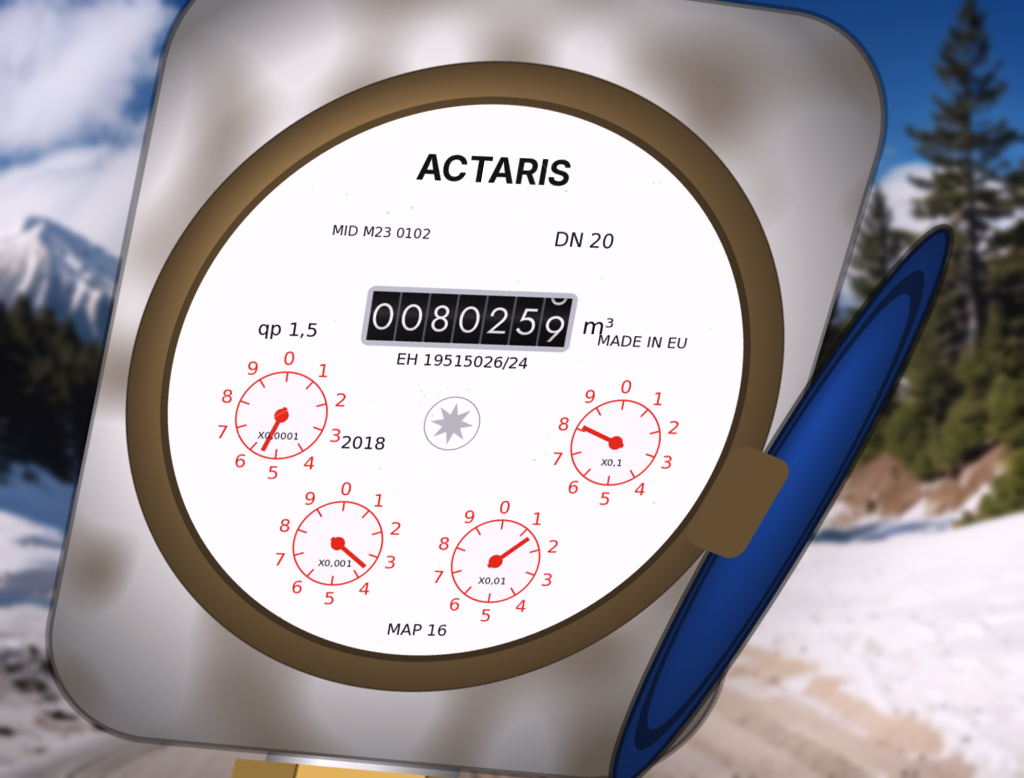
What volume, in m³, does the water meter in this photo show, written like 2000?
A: 80258.8135
